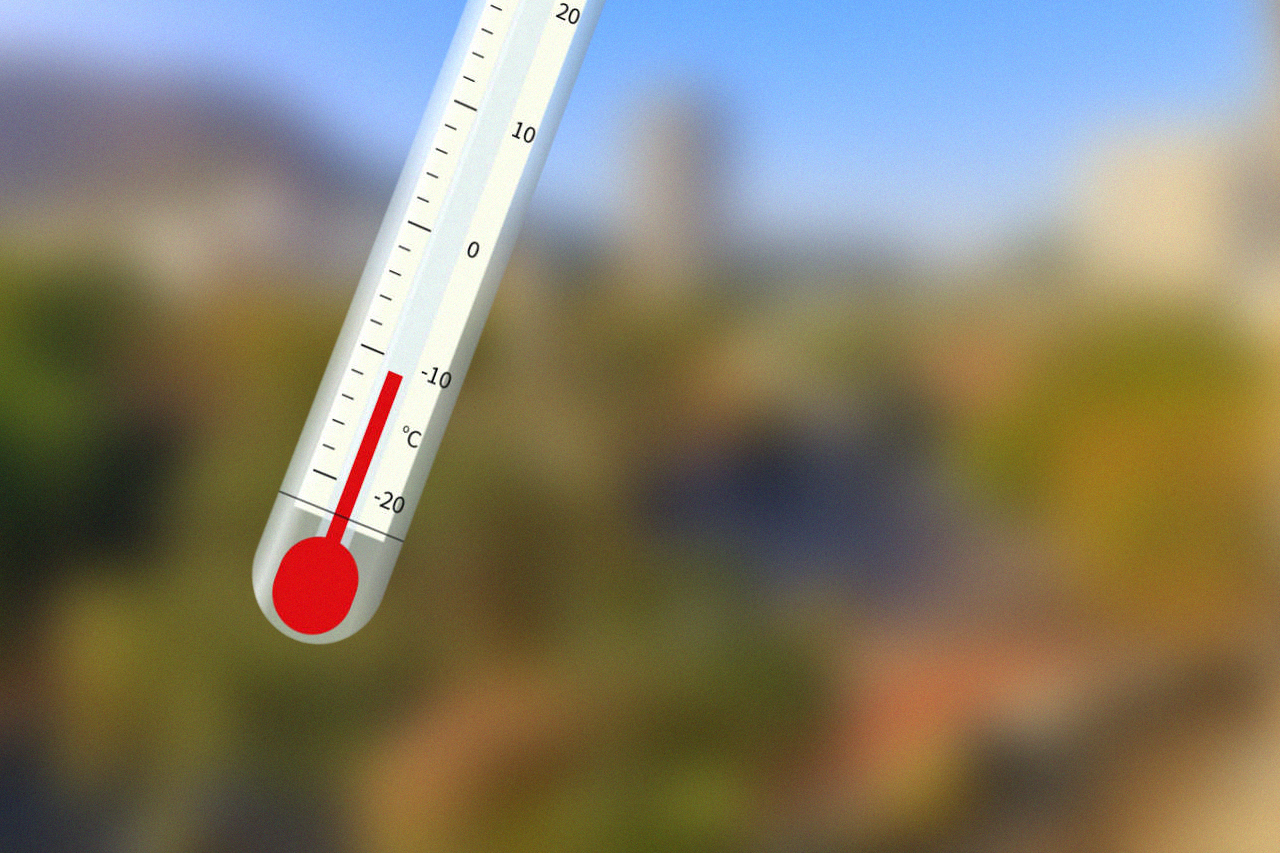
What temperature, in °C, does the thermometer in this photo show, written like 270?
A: -11
